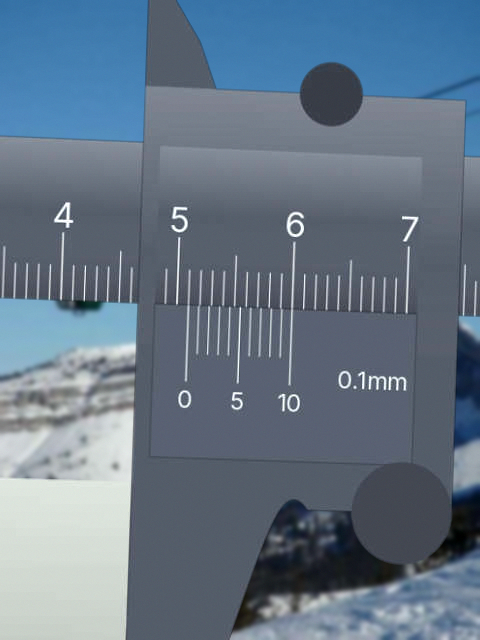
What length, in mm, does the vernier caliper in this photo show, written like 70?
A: 51.0
